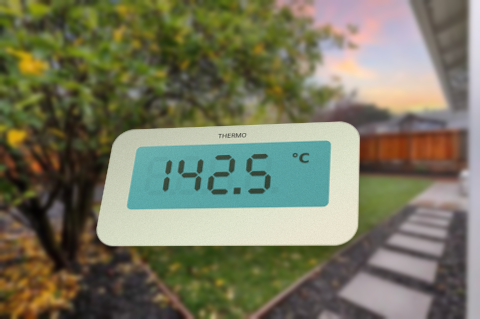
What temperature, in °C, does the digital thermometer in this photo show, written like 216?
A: 142.5
